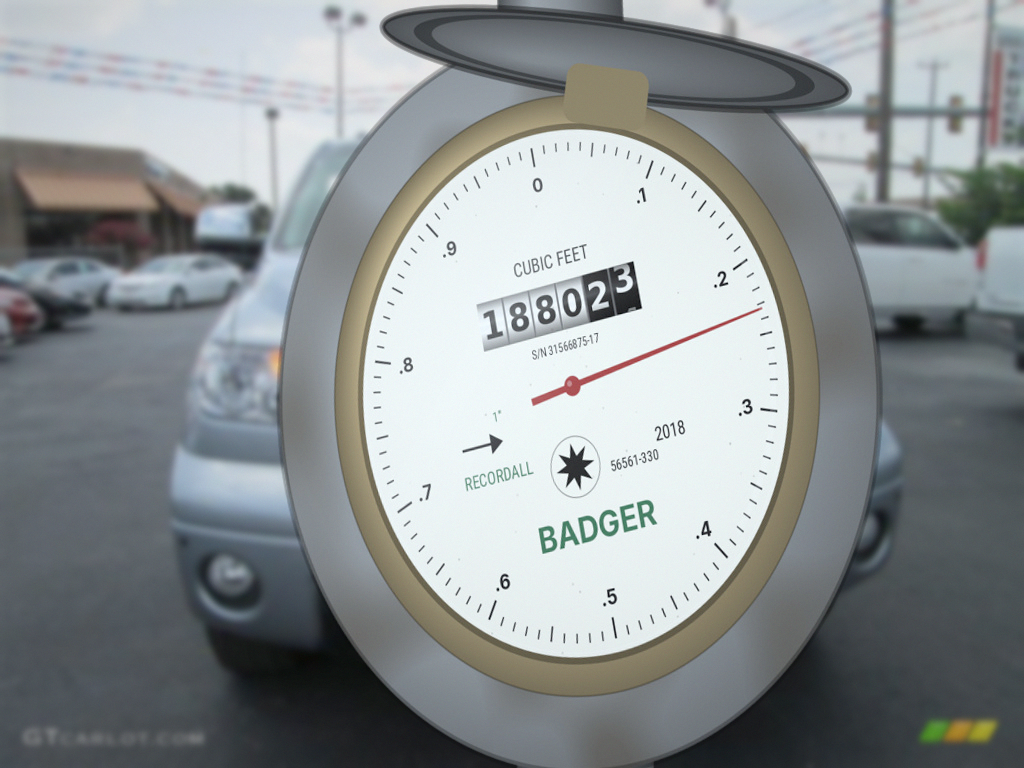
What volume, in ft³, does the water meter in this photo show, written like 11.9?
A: 188023.23
